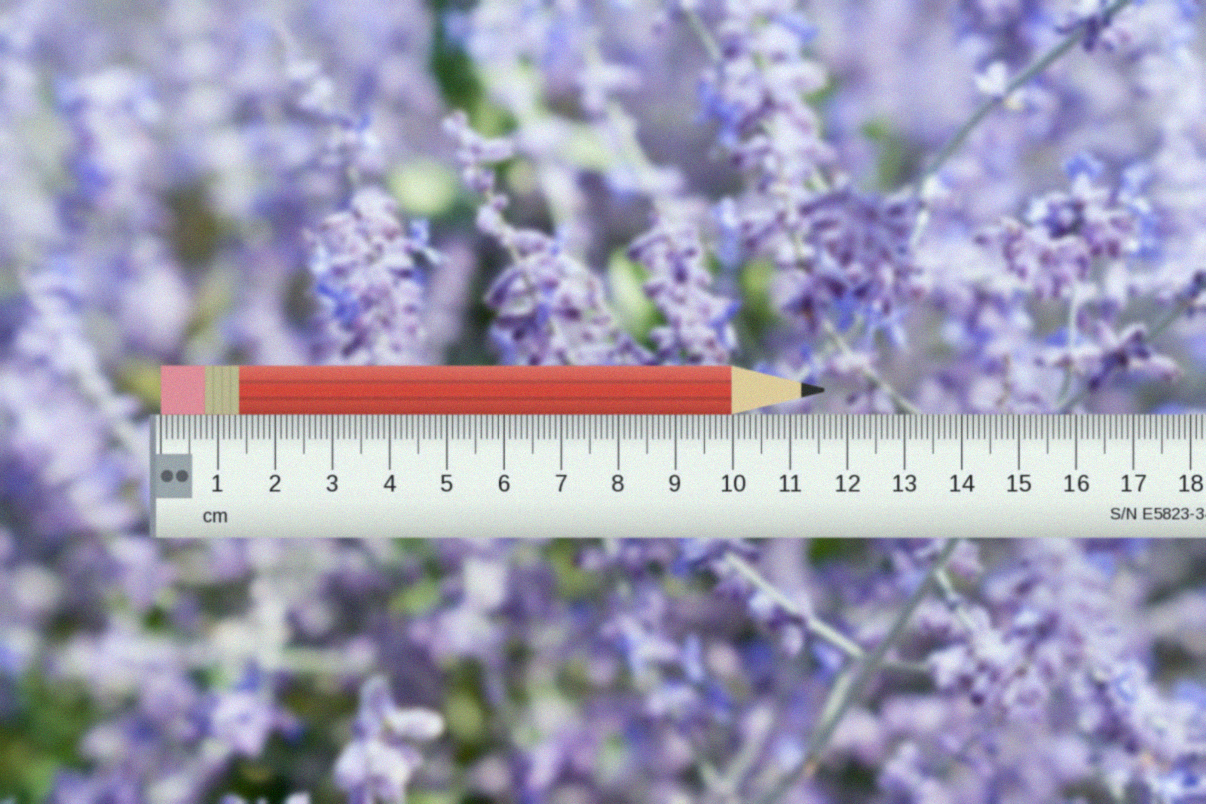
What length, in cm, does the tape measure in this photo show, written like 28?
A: 11.6
